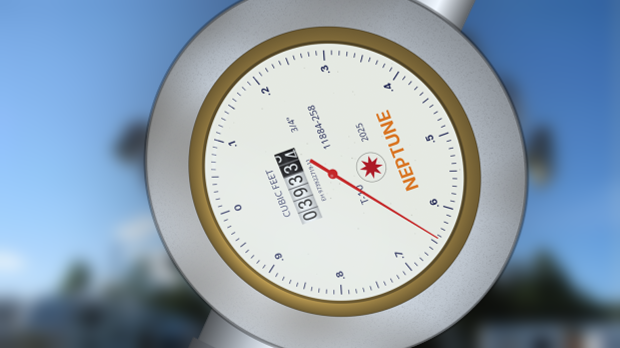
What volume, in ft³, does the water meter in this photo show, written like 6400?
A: 39333.64
